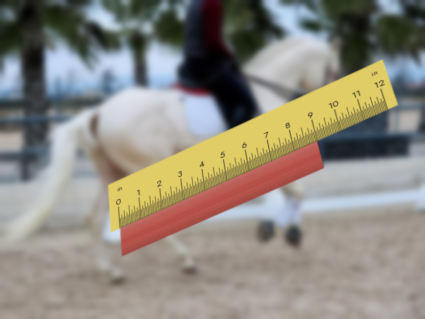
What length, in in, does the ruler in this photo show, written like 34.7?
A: 9
